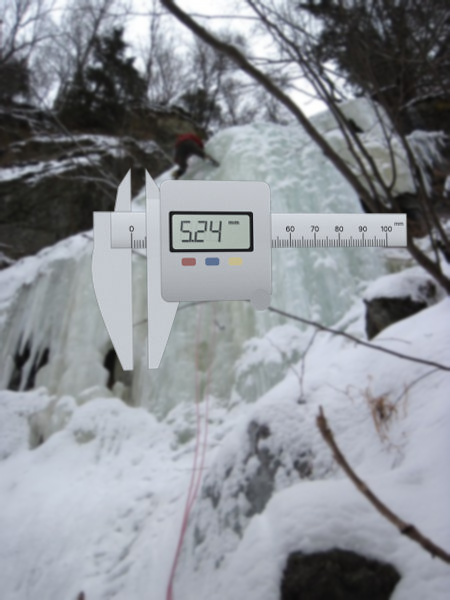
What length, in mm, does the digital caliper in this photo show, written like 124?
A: 5.24
